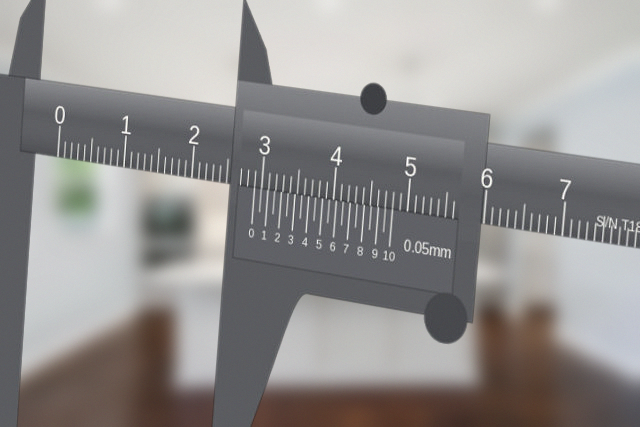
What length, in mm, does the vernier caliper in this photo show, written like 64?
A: 29.0
